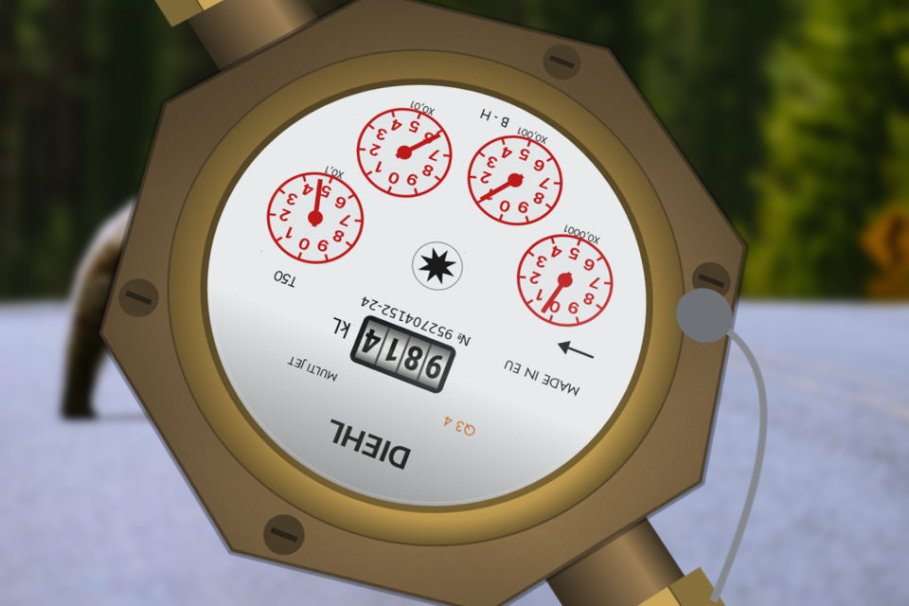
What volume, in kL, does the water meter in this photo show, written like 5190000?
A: 9814.4610
